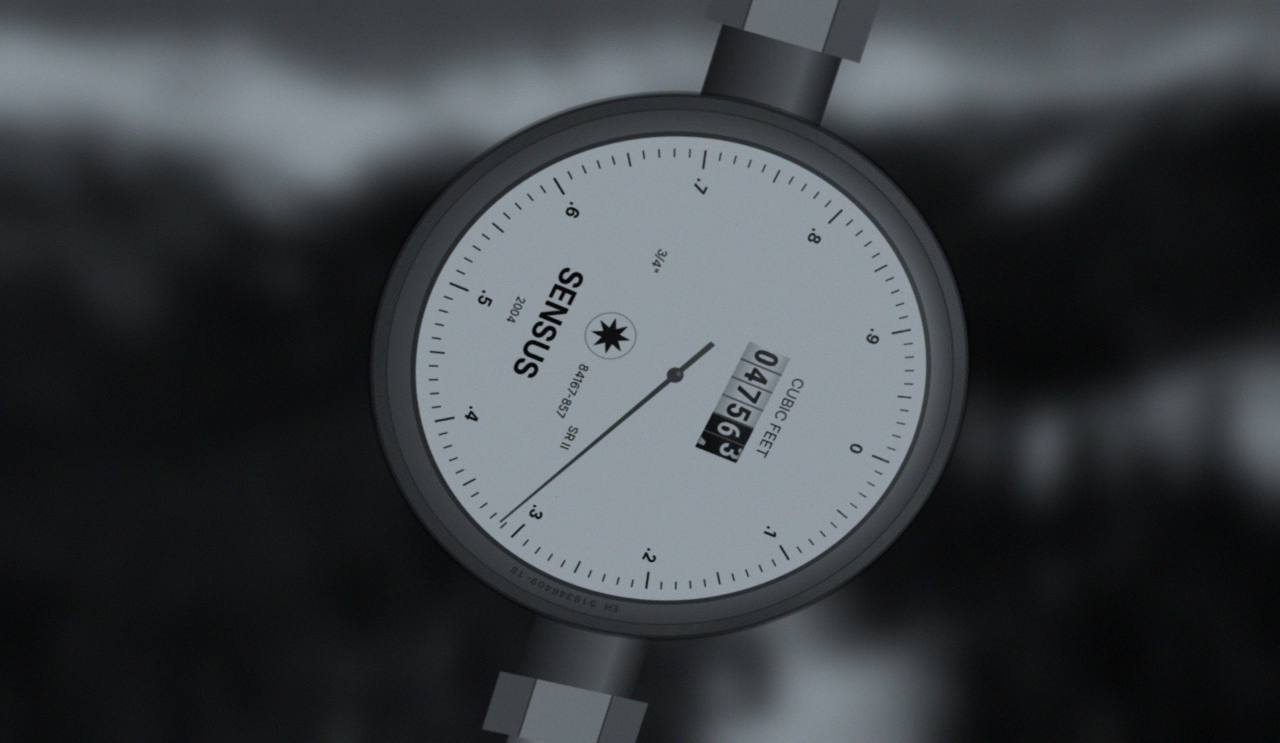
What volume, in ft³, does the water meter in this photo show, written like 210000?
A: 47563.31
